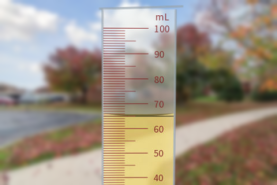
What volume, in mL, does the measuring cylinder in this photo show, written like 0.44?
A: 65
